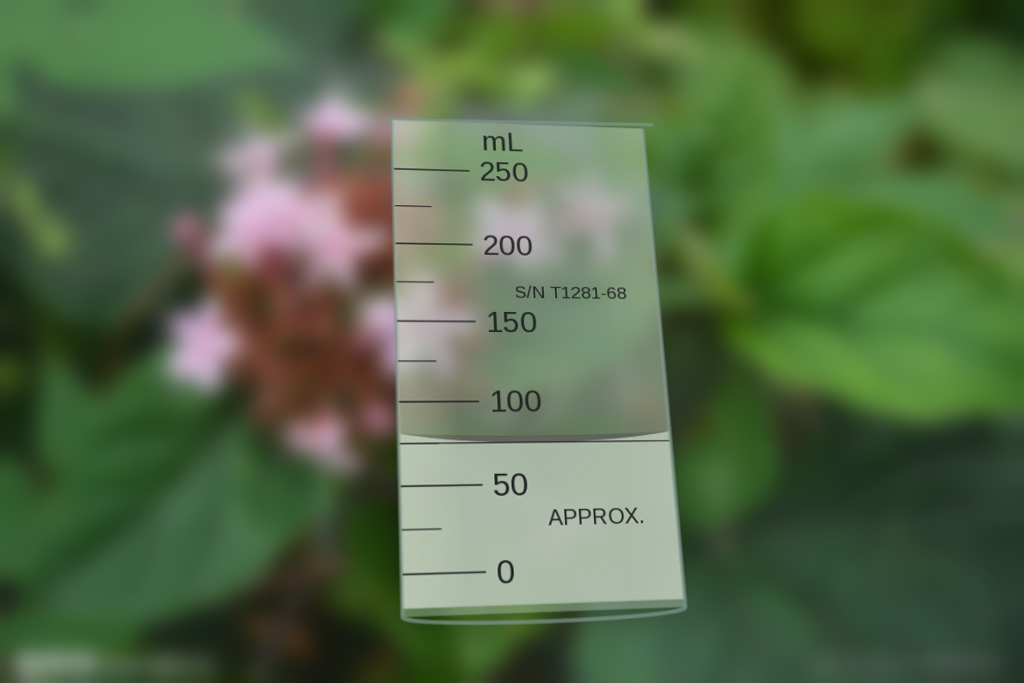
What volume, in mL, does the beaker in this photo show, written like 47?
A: 75
